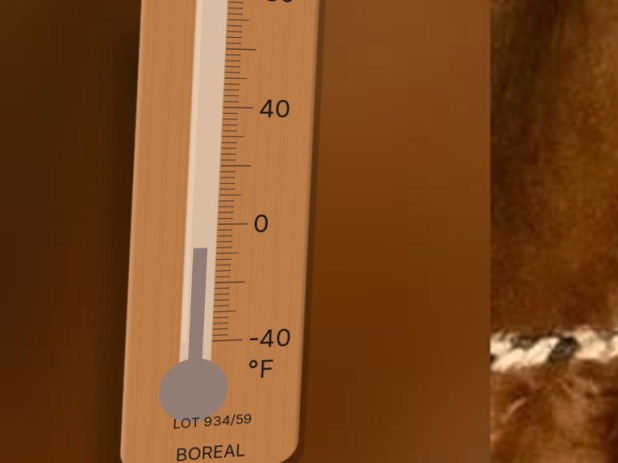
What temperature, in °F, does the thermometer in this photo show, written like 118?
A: -8
